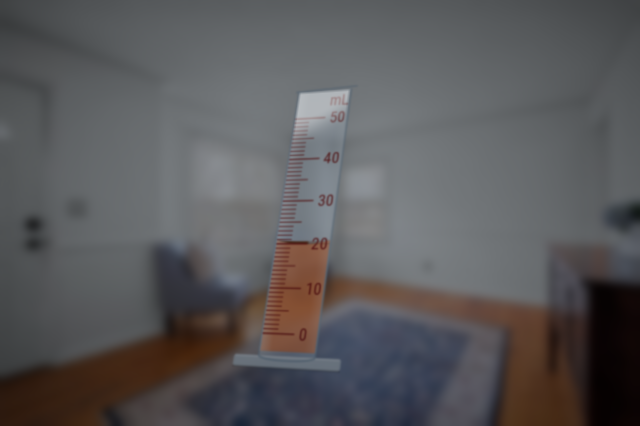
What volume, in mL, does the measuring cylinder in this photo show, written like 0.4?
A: 20
